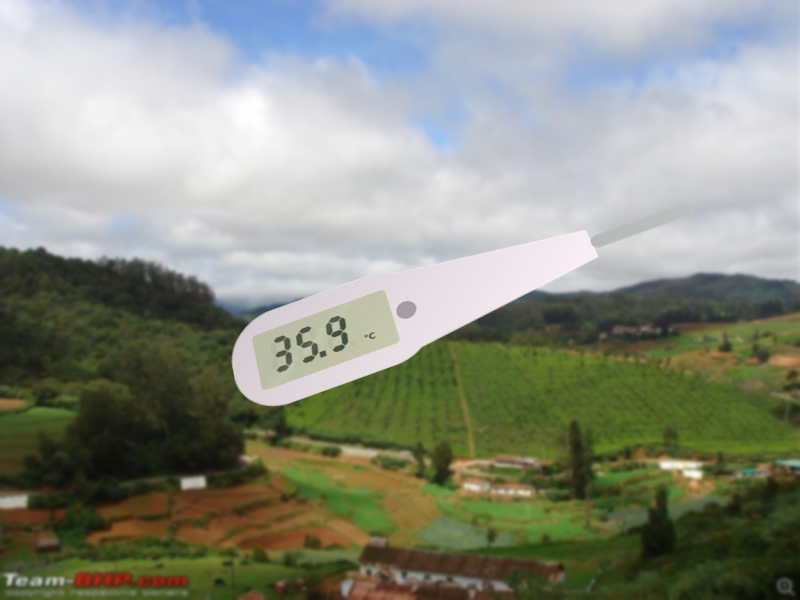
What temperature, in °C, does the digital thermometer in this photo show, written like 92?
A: 35.9
